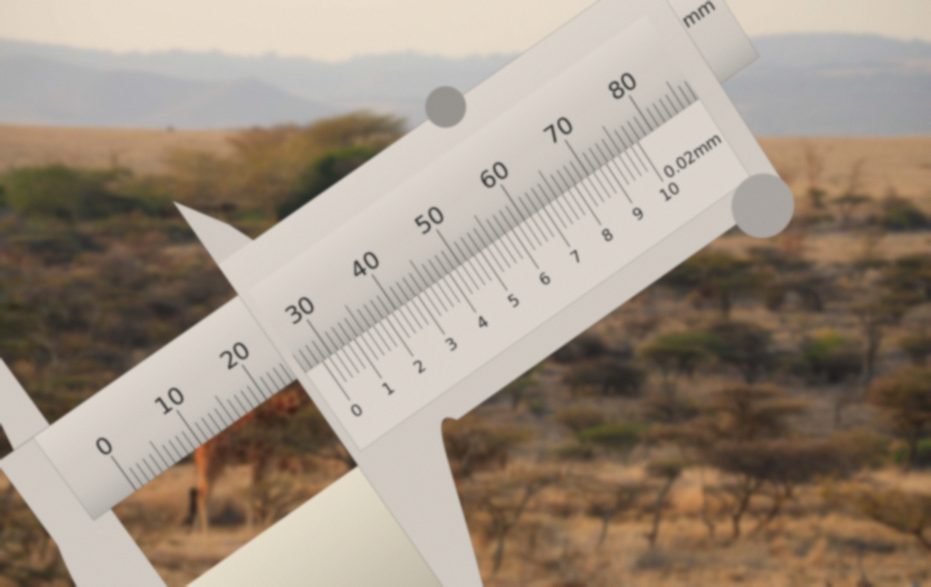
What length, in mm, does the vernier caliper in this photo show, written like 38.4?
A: 28.6
